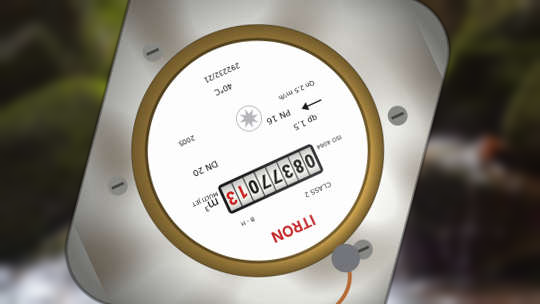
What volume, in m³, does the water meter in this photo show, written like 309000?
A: 83770.13
